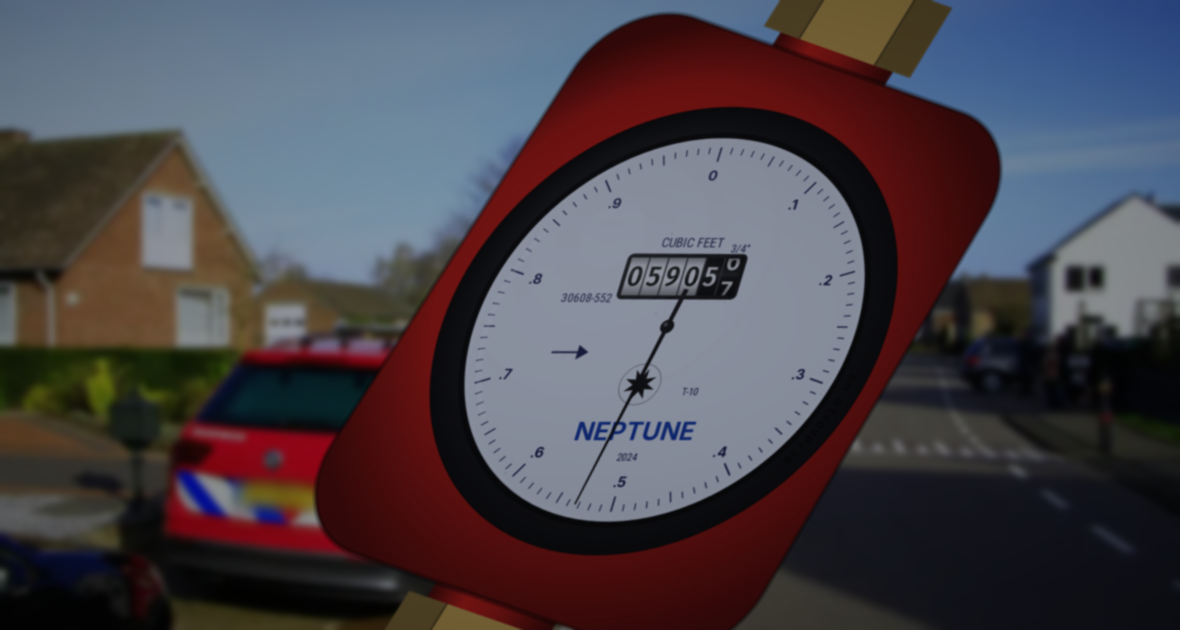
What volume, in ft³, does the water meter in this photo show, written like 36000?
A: 59056.53
